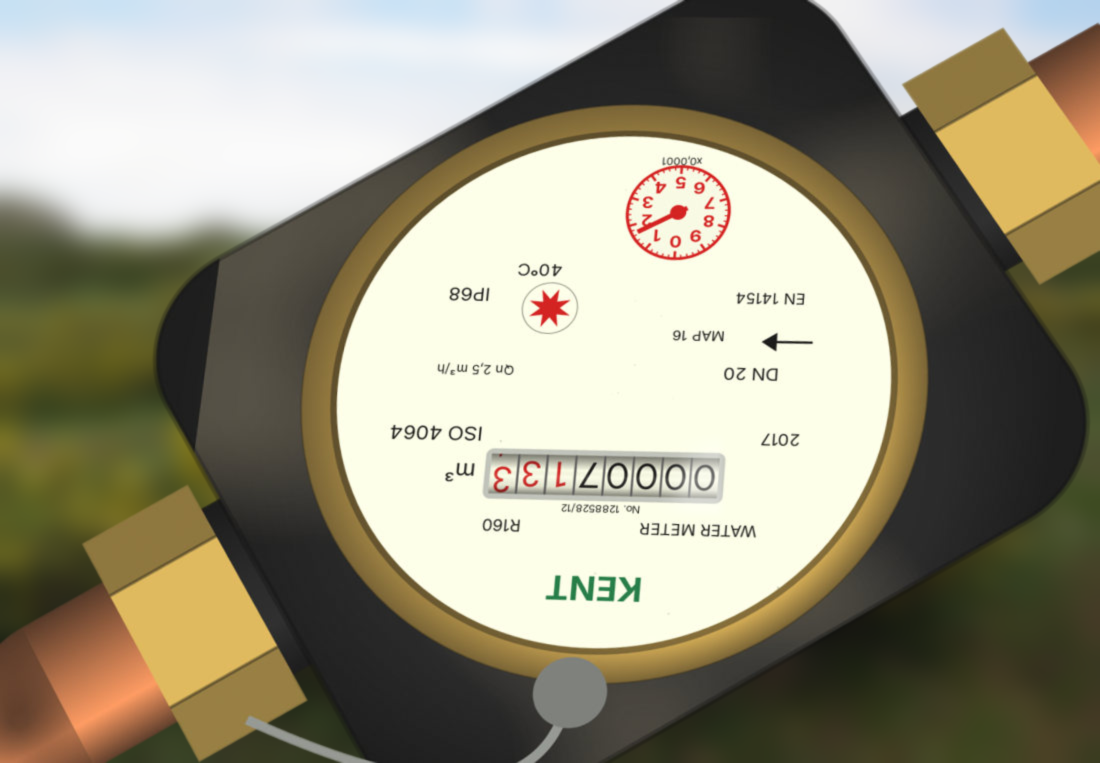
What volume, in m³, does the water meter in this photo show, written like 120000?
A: 7.1331
